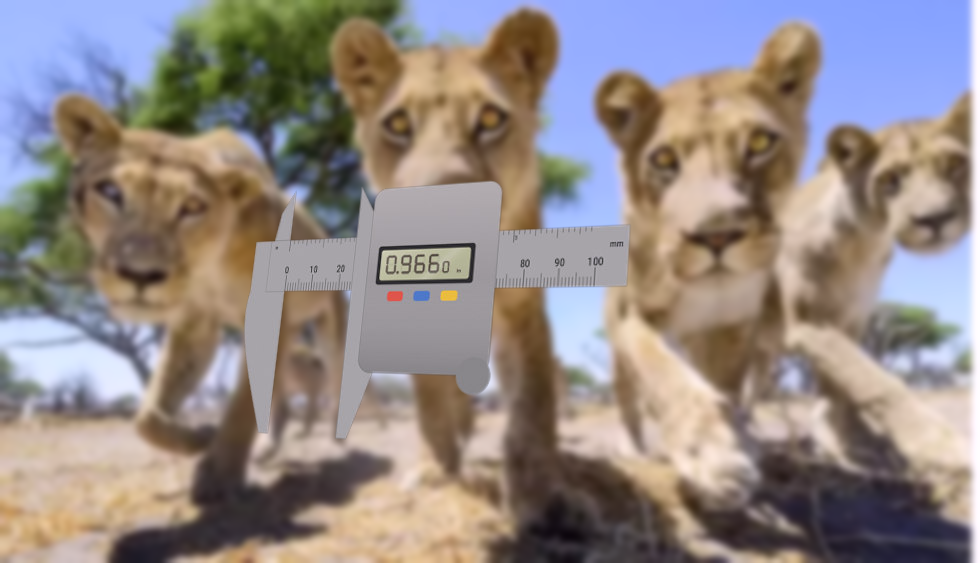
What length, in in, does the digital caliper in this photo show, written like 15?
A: 0.9660
